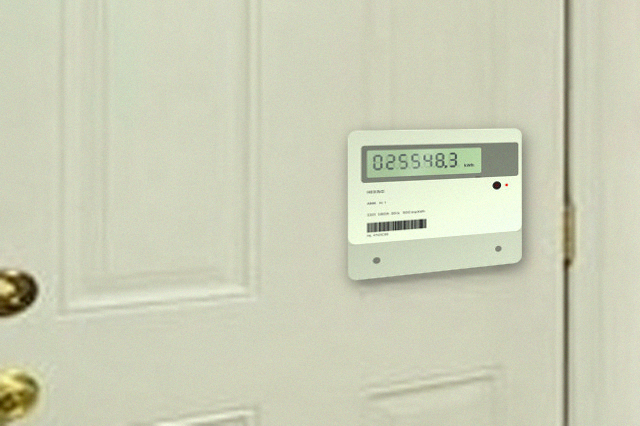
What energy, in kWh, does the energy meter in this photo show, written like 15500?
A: 25548.3
